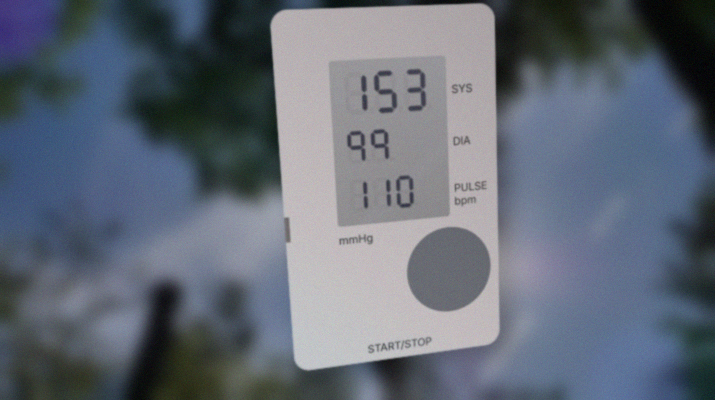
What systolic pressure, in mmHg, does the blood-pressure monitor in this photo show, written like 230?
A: 153
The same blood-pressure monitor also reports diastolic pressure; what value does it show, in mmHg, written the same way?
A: 99
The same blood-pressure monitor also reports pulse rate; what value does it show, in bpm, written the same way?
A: 110
